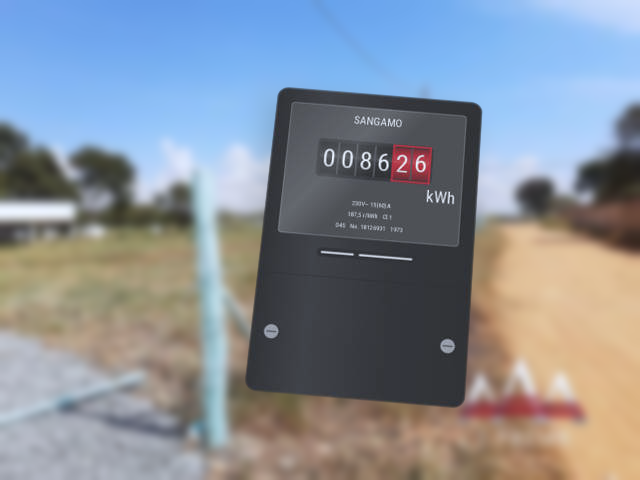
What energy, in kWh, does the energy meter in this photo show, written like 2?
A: 86.26
